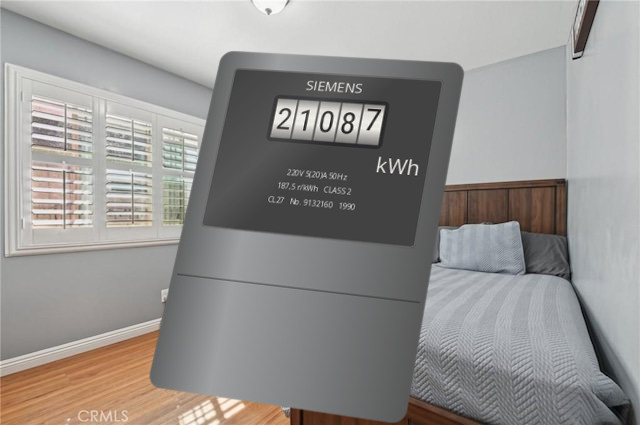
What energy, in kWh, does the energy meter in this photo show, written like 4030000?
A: 21087
